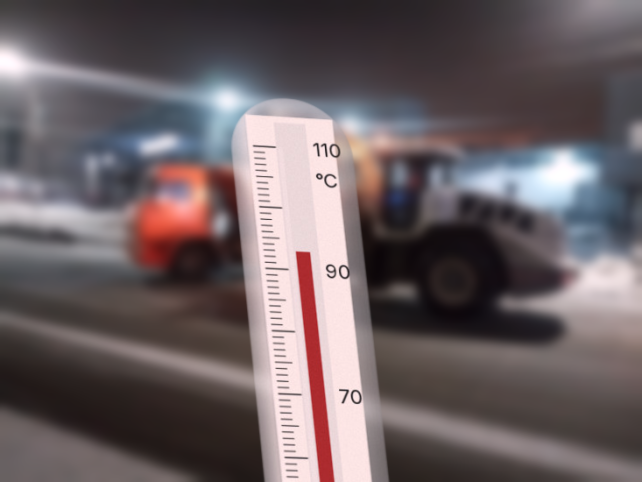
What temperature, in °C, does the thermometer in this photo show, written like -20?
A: 93
